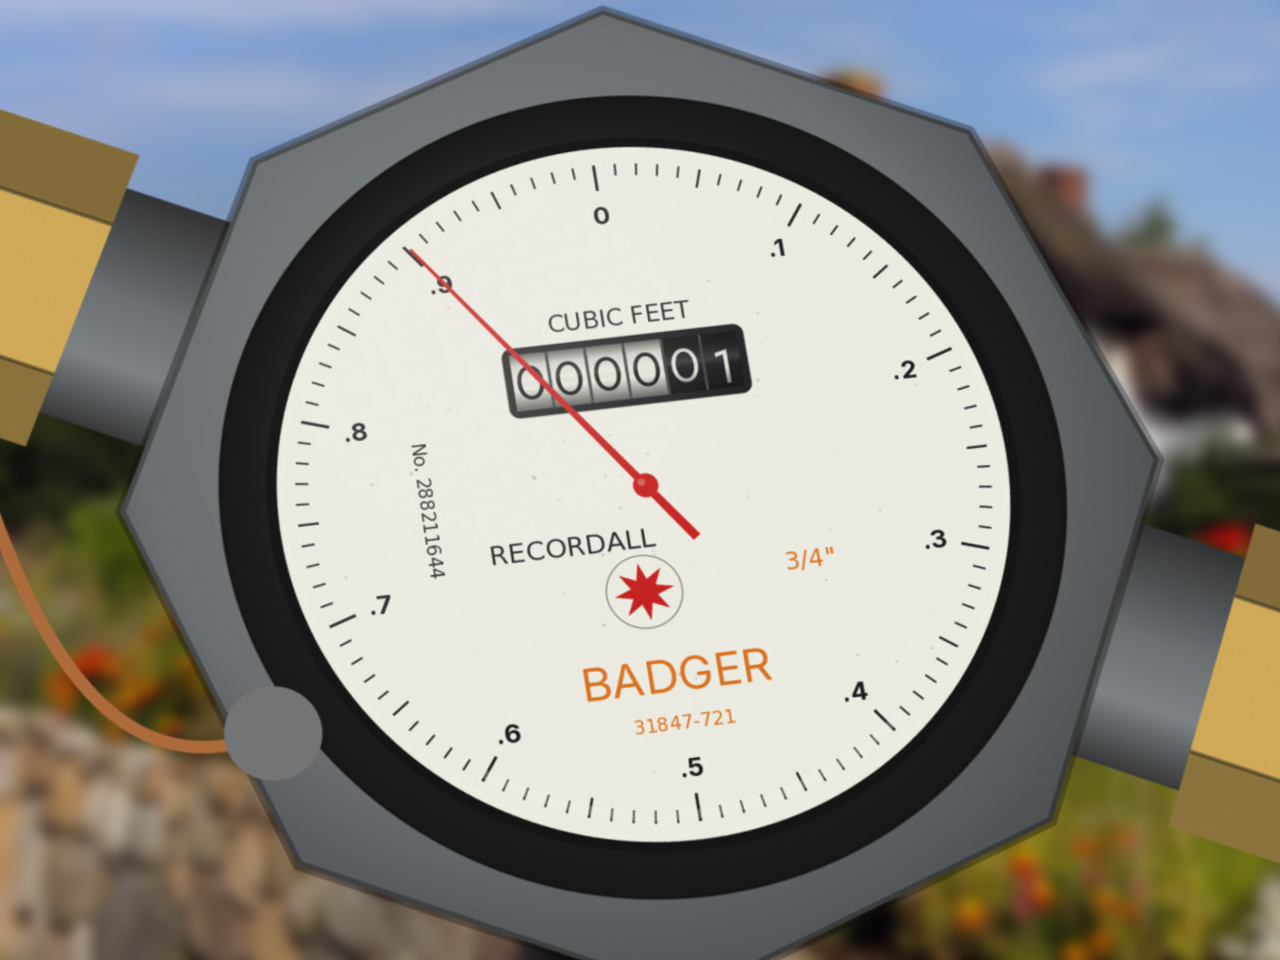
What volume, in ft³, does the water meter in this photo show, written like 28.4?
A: 0.90
